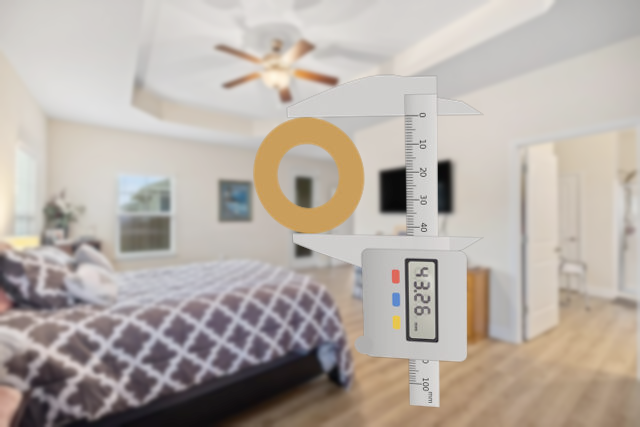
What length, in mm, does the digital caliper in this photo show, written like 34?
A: 43.26
